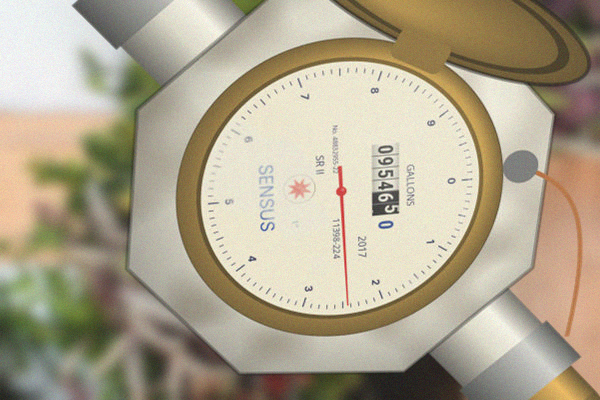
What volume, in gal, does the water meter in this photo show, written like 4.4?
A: 954652.4
